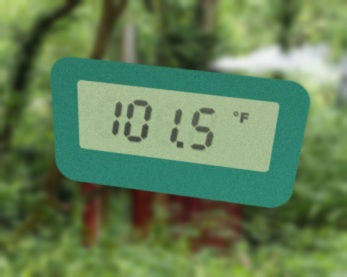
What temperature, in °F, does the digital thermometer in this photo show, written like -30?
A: 101.5
